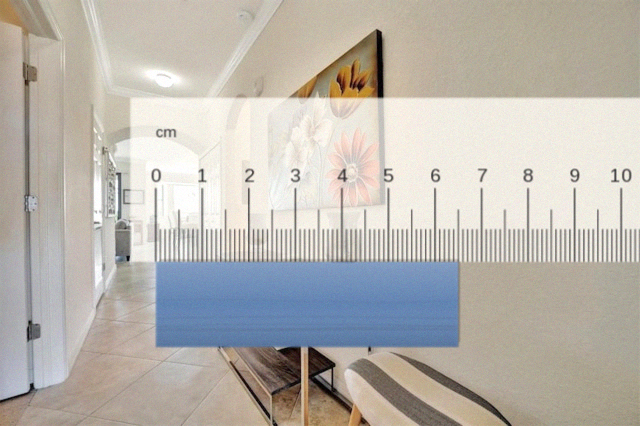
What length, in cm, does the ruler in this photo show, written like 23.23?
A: 6.5
